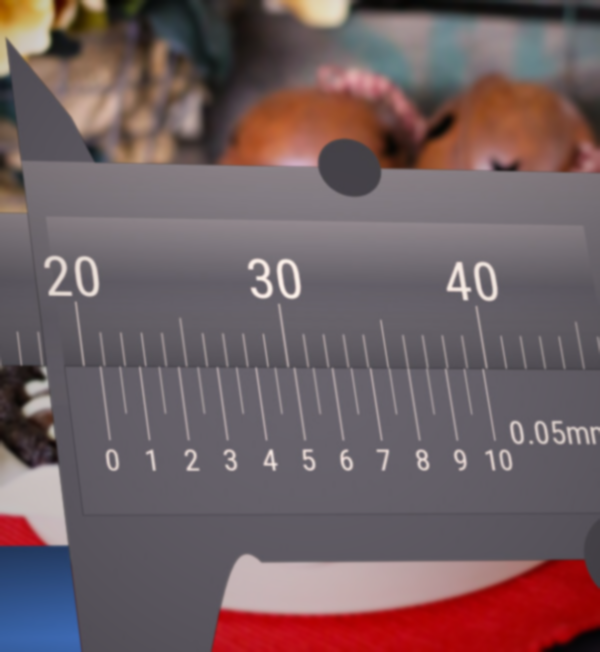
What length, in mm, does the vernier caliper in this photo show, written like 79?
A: 20.8
